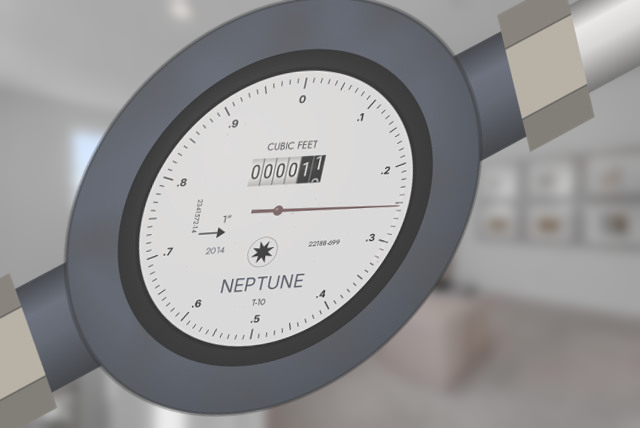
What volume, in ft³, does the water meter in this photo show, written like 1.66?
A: 11.25
